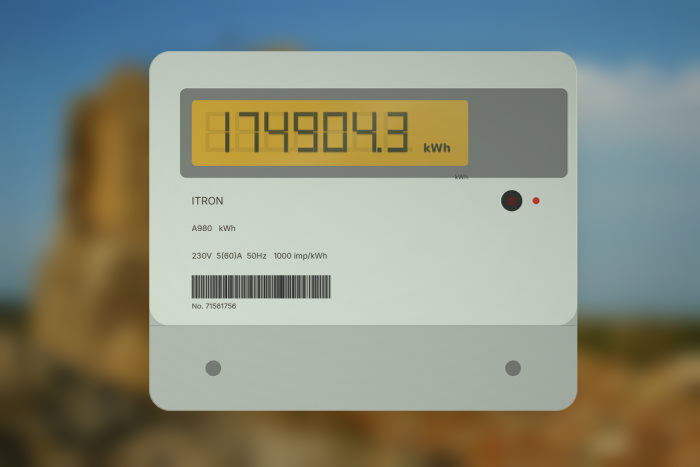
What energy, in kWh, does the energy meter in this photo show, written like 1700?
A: 174904.3
